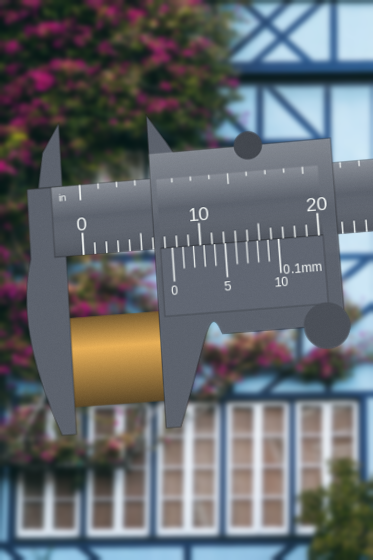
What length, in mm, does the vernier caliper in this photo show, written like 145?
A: 7.6
